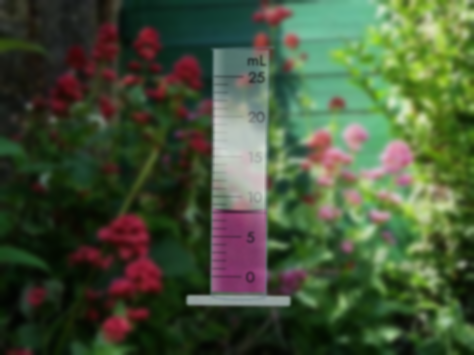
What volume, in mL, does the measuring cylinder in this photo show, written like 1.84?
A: 8
